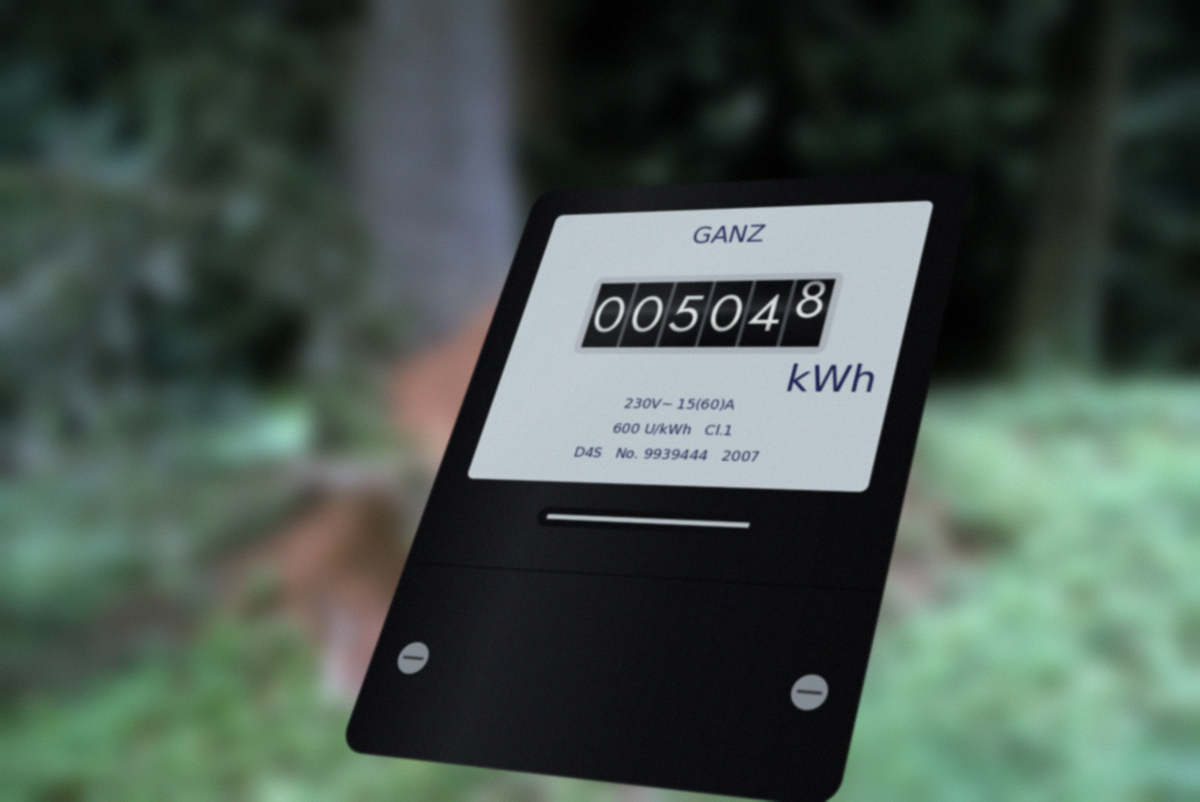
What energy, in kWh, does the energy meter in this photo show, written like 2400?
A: 5048
